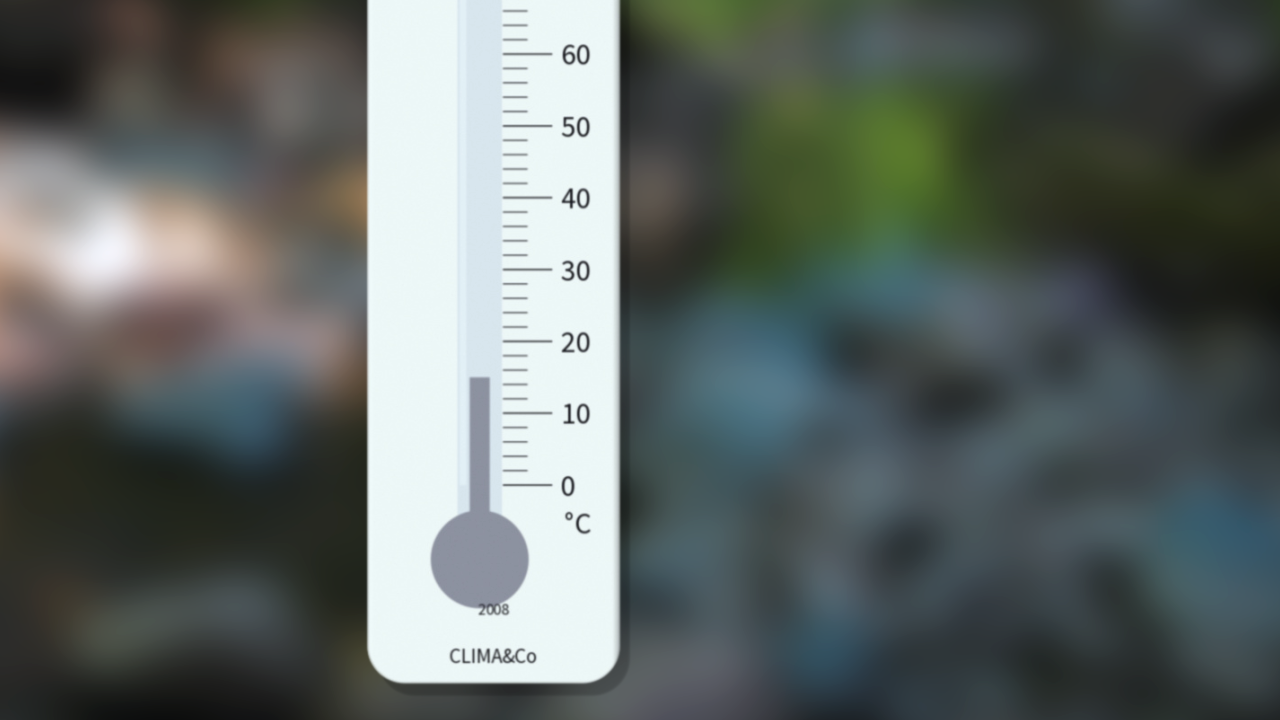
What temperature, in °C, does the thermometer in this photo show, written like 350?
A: 15
